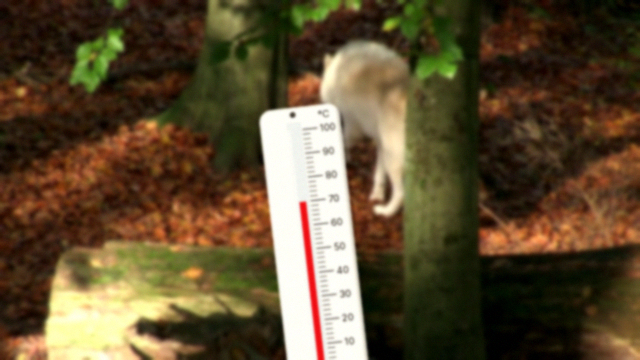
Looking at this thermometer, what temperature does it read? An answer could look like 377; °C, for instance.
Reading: 70; °C
